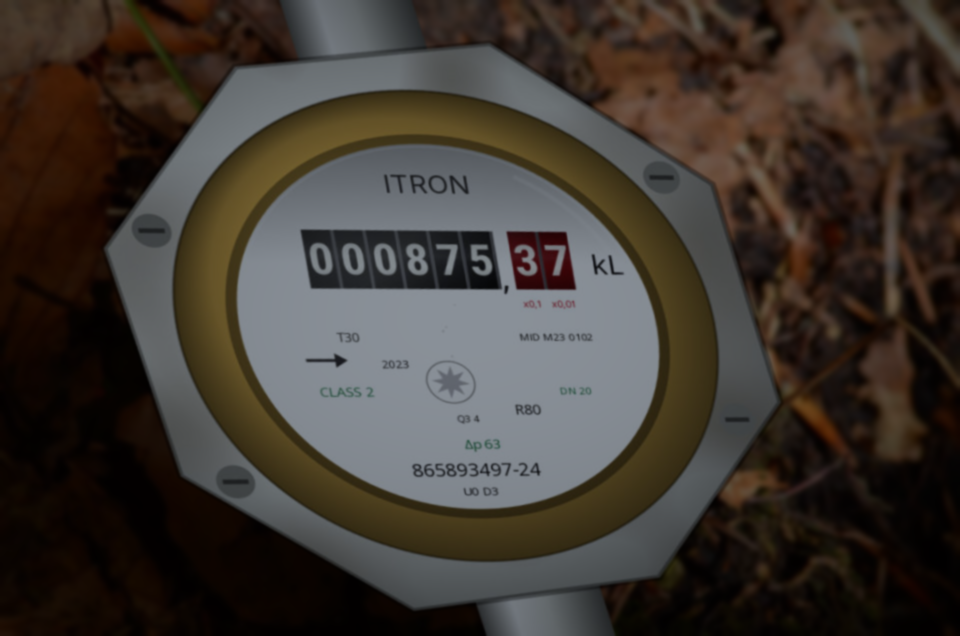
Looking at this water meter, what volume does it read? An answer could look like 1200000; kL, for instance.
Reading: 875.37; kL
